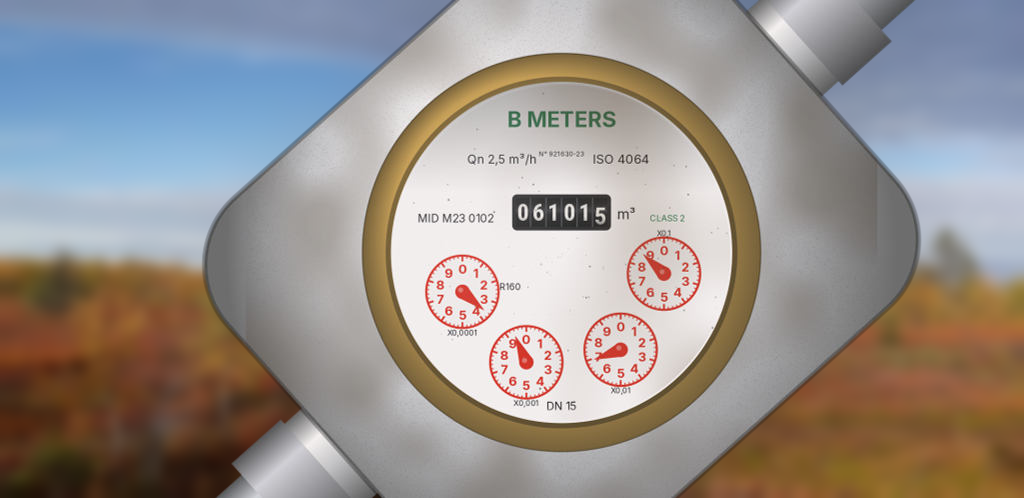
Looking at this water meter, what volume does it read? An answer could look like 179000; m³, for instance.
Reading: 61014.8693; m³
